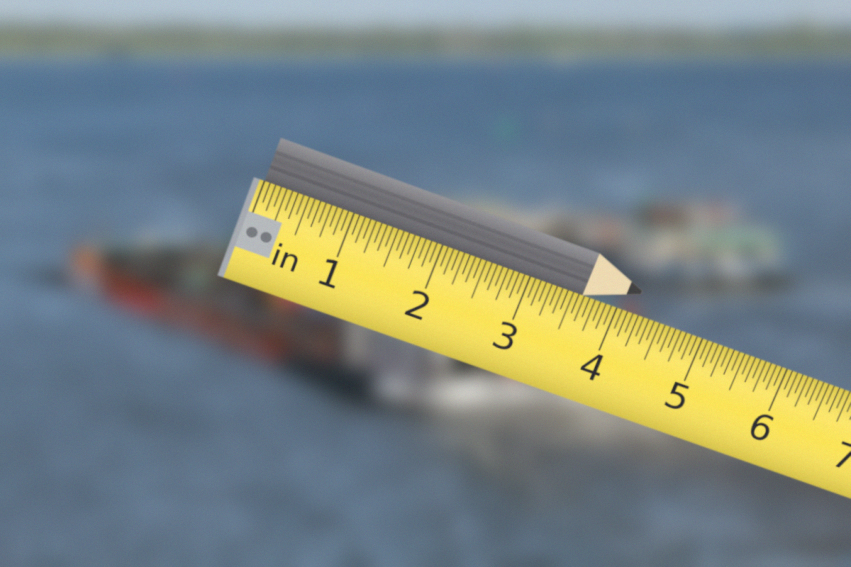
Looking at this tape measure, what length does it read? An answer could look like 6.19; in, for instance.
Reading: 4.1875; in
